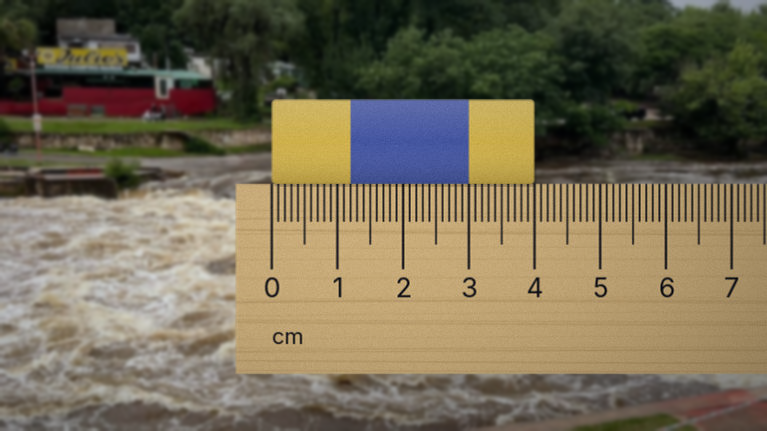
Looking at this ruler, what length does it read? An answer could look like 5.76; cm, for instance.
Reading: 4; cm
